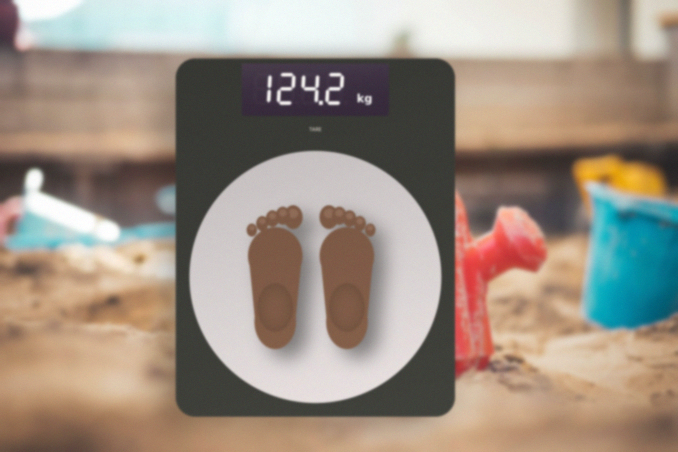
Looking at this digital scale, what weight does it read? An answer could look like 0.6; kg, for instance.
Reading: 124.2; kg
